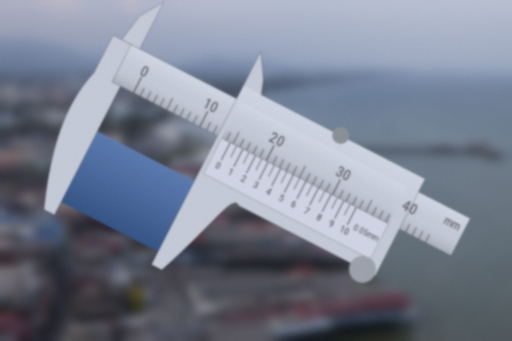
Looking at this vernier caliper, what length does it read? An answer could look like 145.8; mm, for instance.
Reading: 14.6; mm
